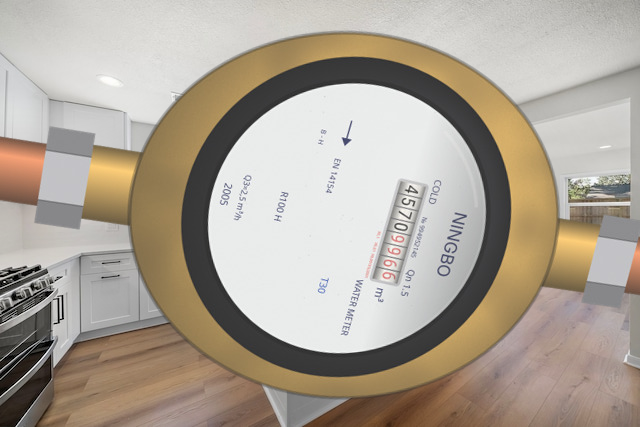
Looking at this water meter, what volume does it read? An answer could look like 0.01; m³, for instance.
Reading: 4570.9966; m³
